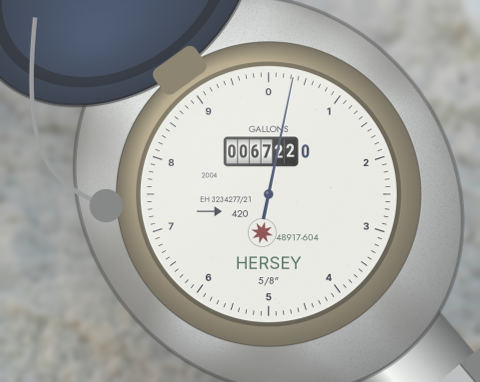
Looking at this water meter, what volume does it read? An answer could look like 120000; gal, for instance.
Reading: 67220.3; gal
